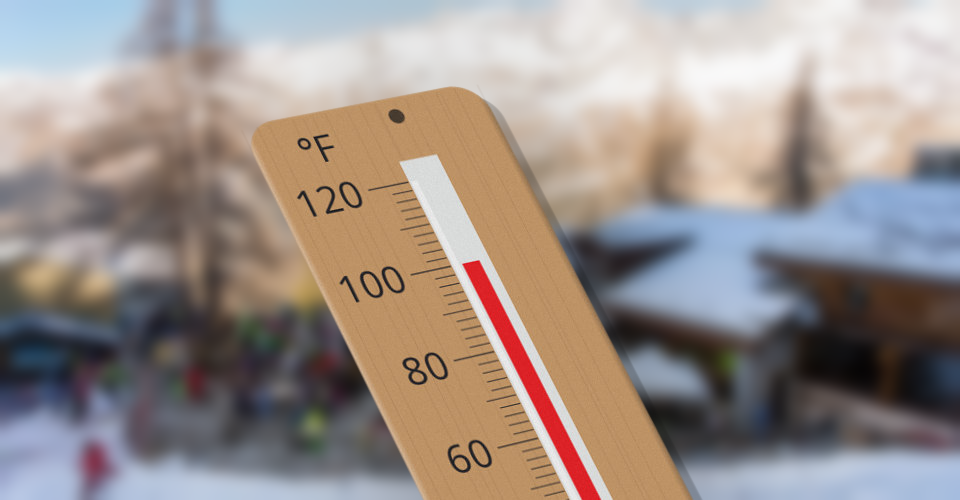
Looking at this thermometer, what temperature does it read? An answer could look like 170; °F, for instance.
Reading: 100; °F
